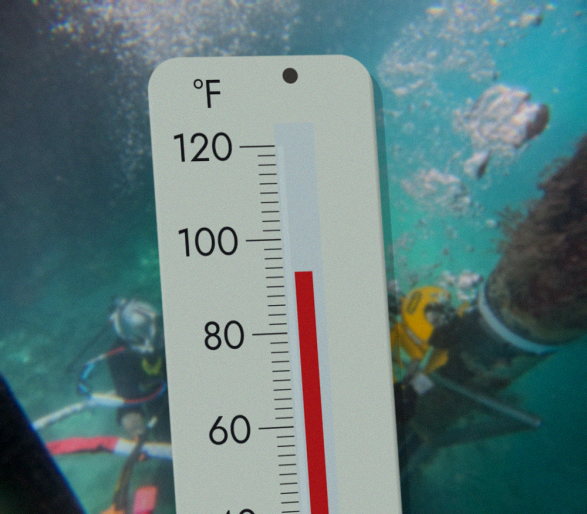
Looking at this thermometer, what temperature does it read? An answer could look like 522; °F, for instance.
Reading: 93; °F
